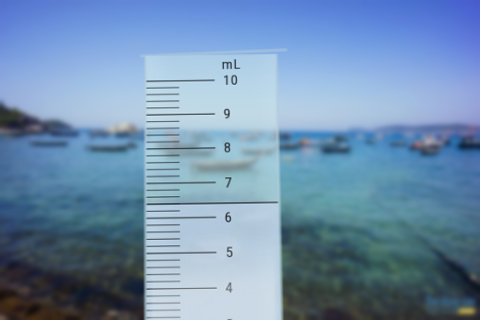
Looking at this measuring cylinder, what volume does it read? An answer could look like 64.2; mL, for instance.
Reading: 6.4; mL
